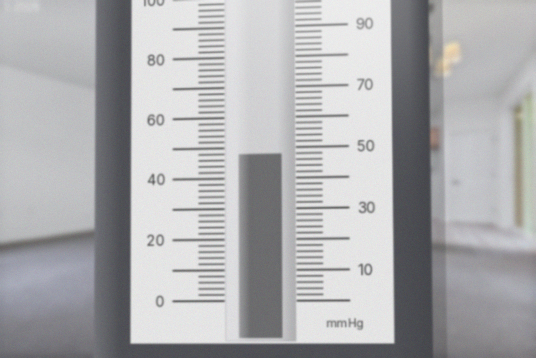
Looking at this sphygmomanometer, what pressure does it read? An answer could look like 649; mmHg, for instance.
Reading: 48; mmHg
